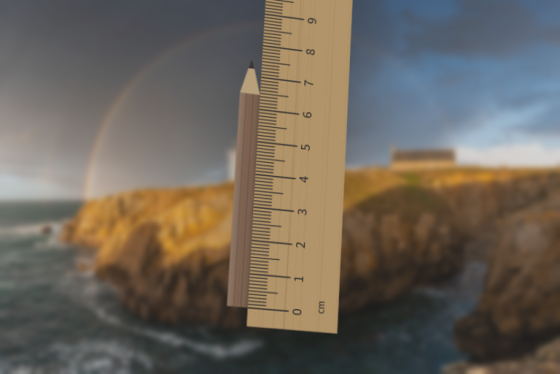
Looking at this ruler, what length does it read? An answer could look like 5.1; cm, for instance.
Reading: 7.5; cm
